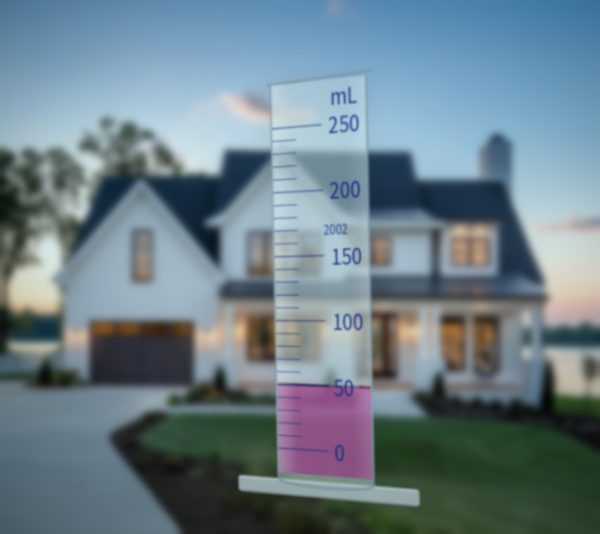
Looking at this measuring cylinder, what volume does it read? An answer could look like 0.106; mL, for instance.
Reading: 50; mL
